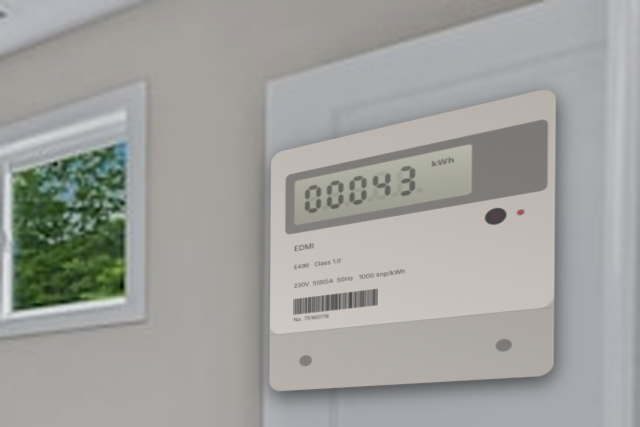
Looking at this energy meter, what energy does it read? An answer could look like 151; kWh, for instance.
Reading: 43; kWh
